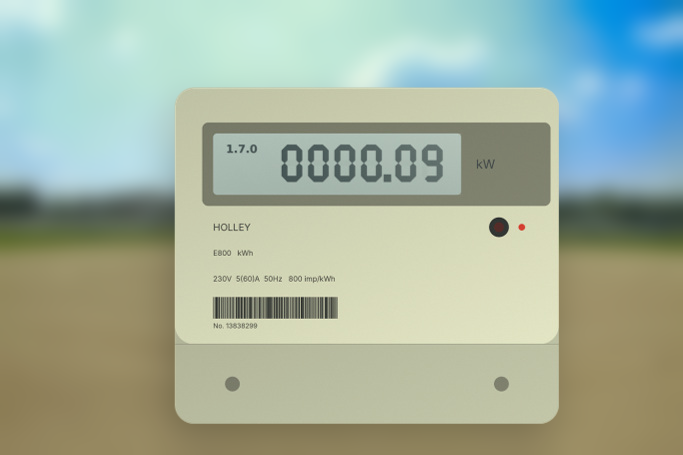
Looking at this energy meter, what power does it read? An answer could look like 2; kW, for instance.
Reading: 0.09; kW
